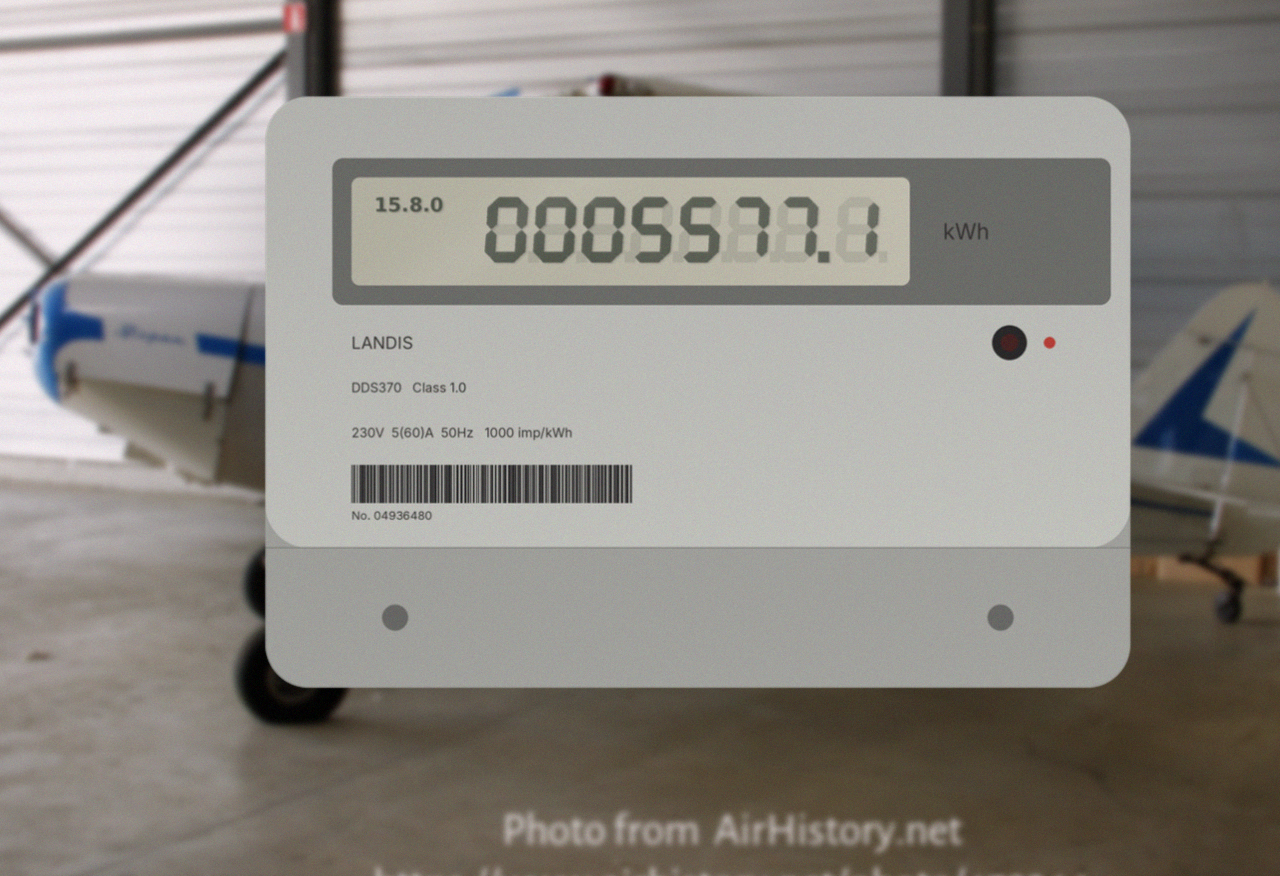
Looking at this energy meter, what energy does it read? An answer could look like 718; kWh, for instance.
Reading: 5577.1; kWh
